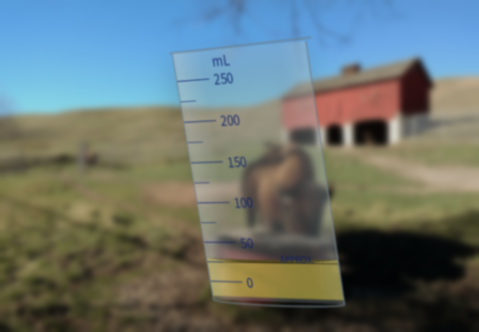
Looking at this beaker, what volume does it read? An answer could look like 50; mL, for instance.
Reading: 25; mL
